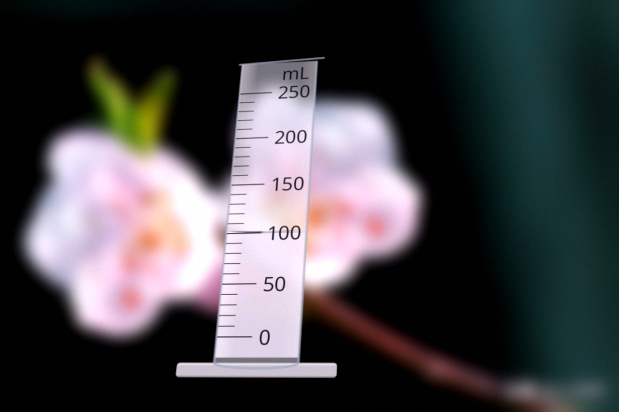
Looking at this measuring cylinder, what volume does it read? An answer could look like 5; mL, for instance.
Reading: 100; mL
